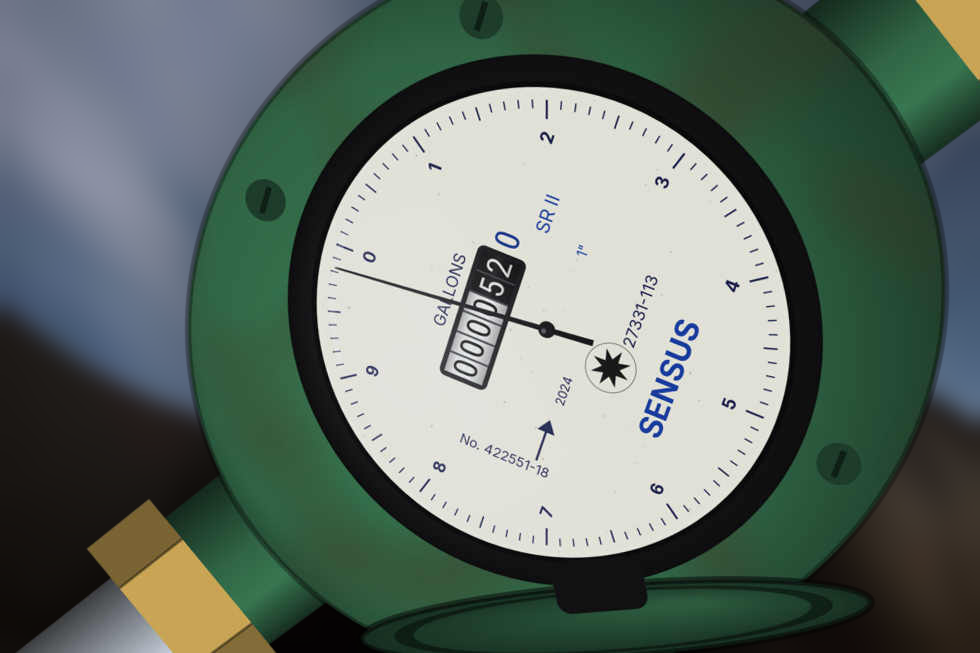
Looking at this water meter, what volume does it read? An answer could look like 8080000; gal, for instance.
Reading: 519.8; gal
